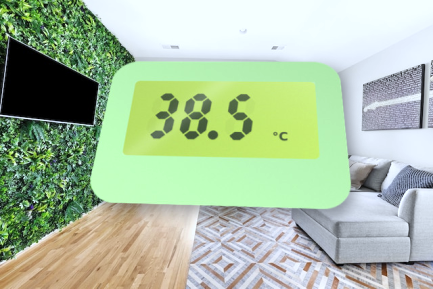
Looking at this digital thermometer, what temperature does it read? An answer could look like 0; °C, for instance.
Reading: 38.5; °C
